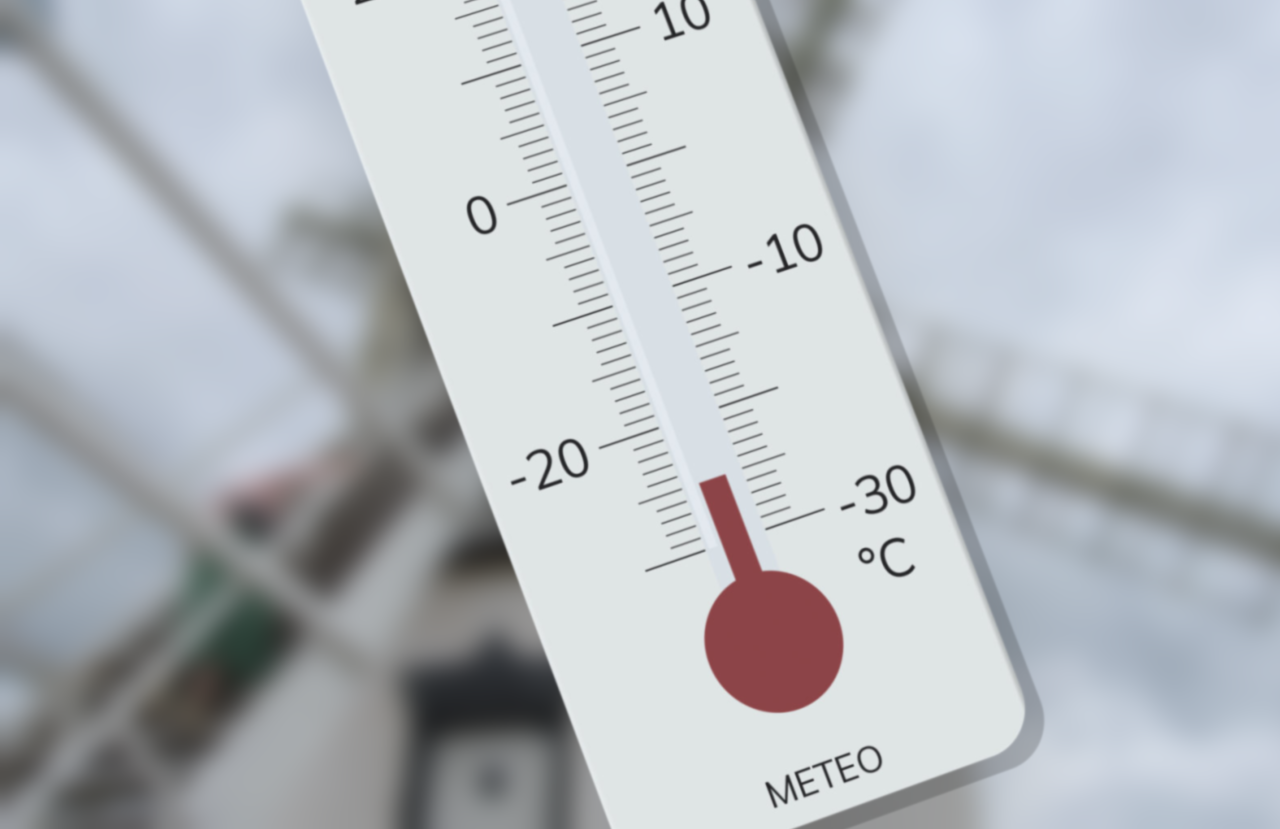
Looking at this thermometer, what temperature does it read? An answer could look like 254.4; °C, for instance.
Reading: -25; °C
